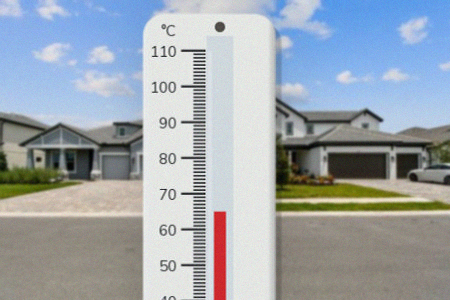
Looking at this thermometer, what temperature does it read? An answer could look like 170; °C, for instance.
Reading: 65; °C
